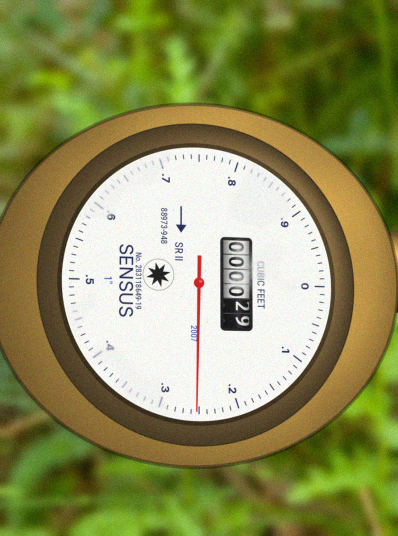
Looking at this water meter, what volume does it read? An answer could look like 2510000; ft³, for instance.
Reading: 29.25; ft³
